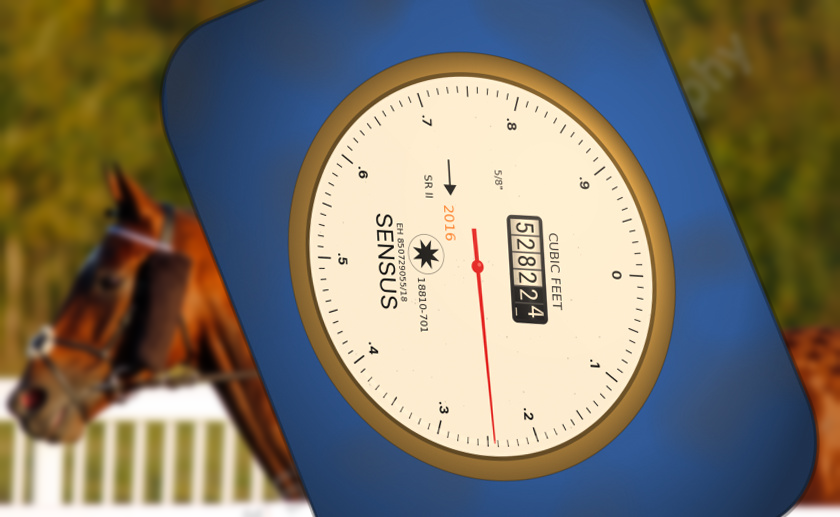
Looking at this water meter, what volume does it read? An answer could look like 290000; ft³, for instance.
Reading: 528224.24; ft³
